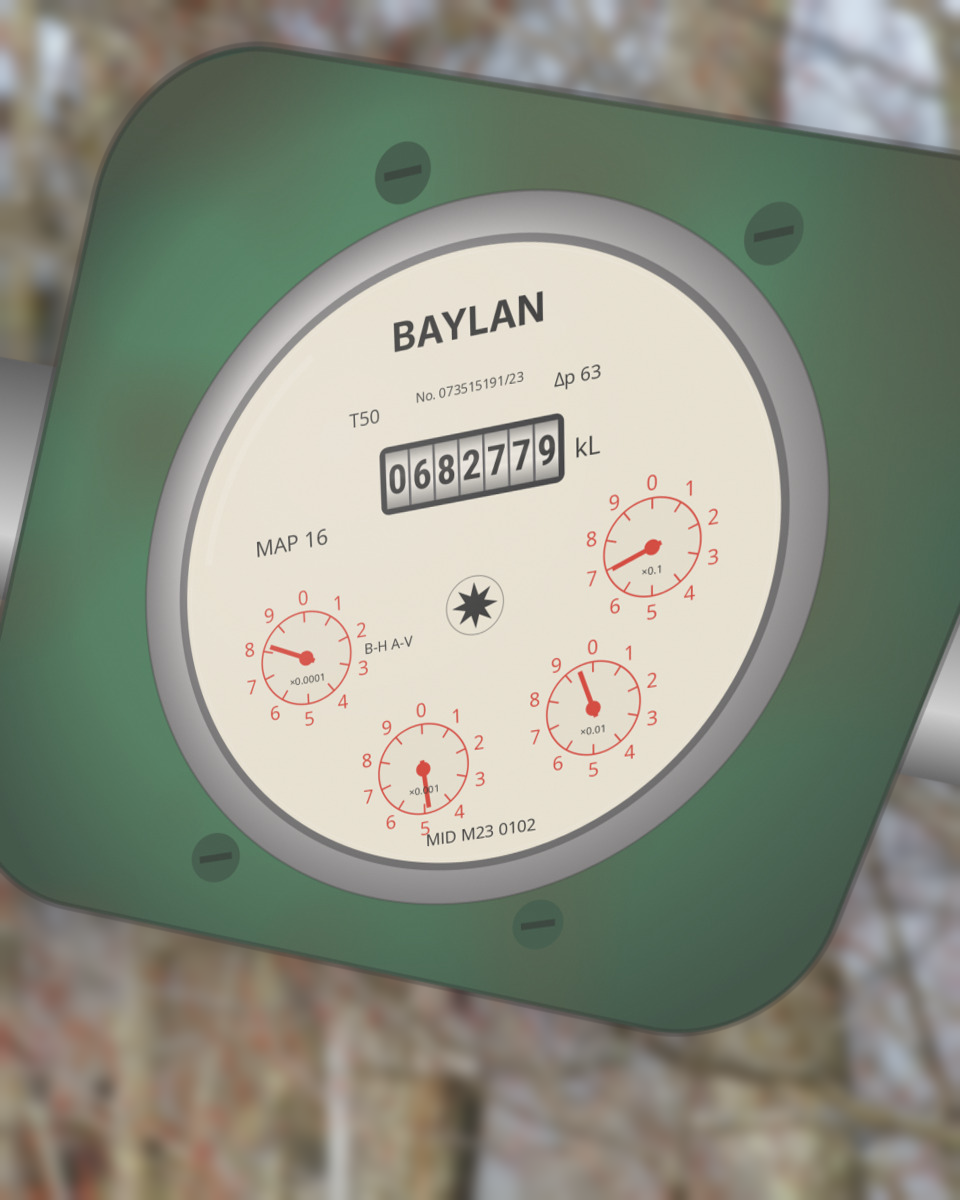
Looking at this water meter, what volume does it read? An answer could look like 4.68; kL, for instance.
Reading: 682779.6948; kL
